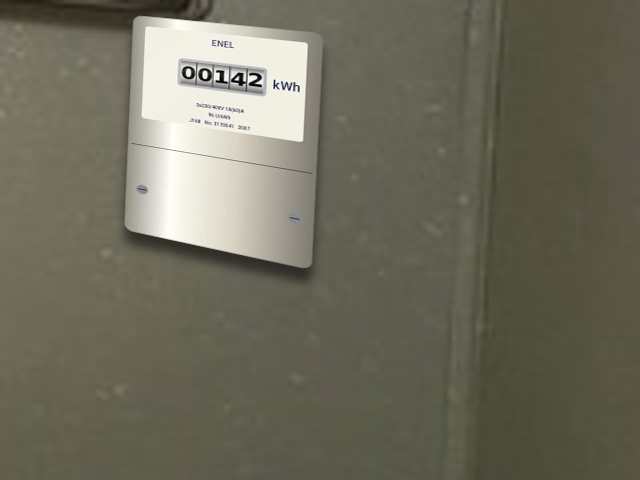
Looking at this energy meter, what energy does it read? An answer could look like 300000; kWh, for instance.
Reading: 142; kWh
